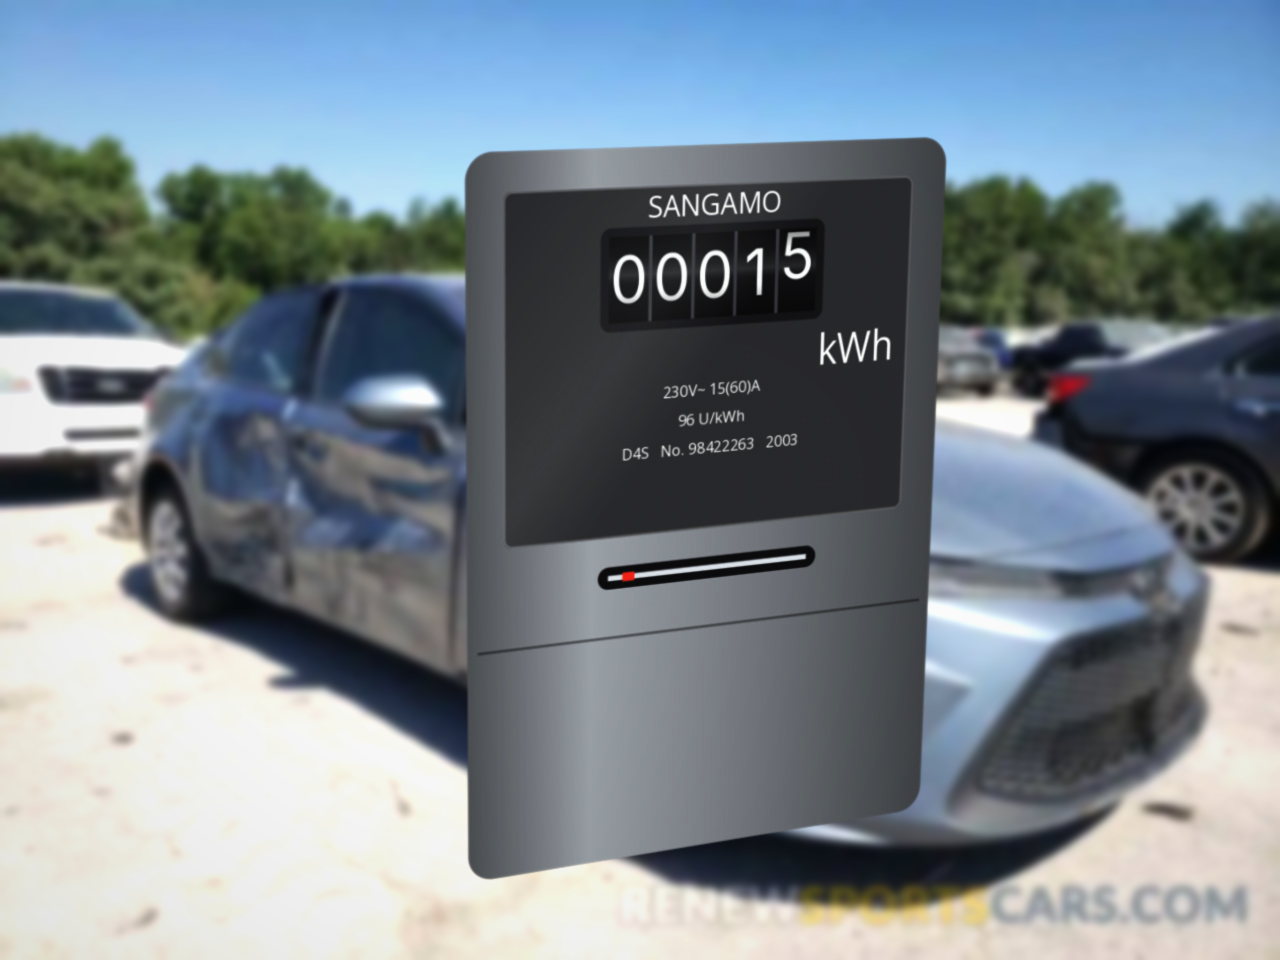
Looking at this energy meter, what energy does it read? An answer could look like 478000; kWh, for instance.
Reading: 15; kWh
